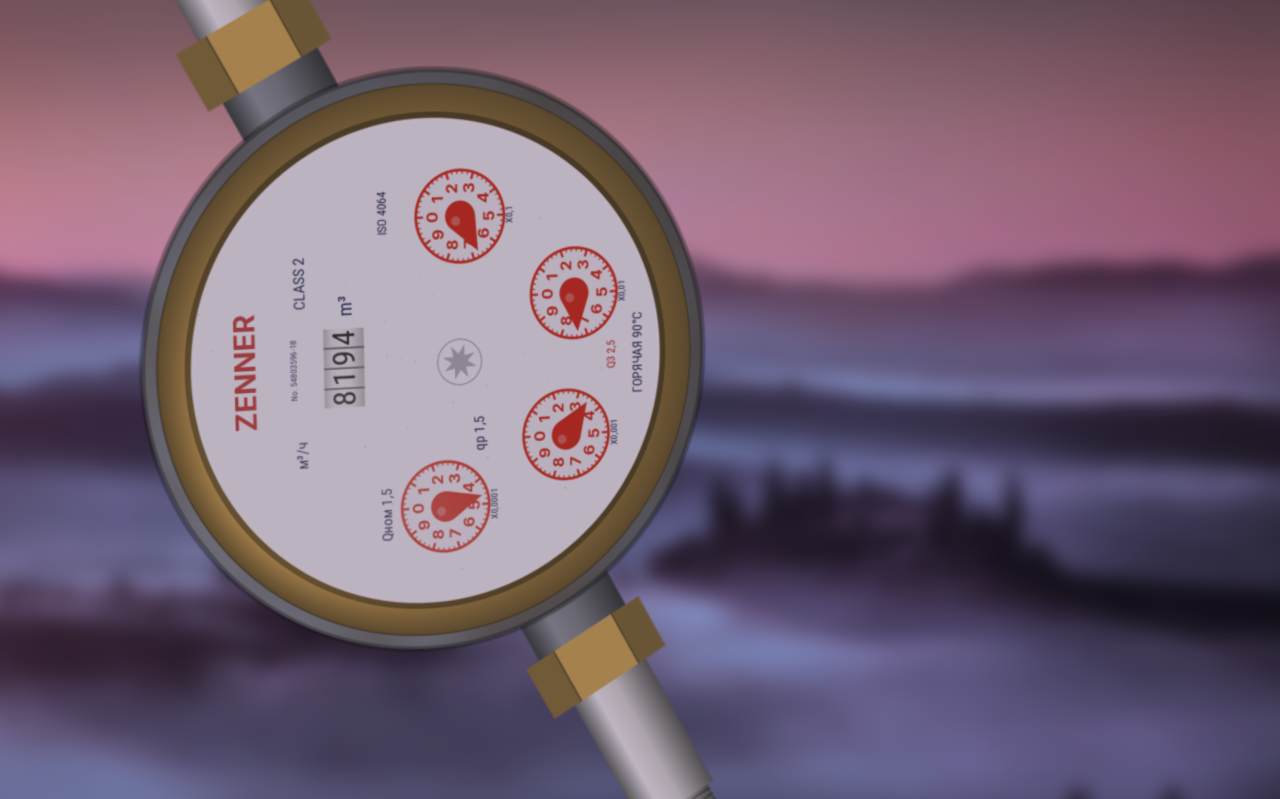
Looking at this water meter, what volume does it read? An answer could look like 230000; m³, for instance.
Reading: 8194.6734; m³
